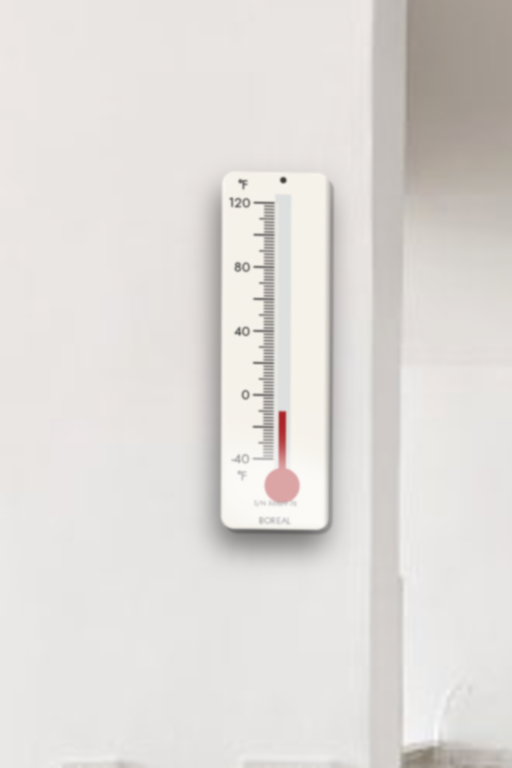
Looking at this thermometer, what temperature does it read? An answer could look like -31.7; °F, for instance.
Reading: -10; °F
